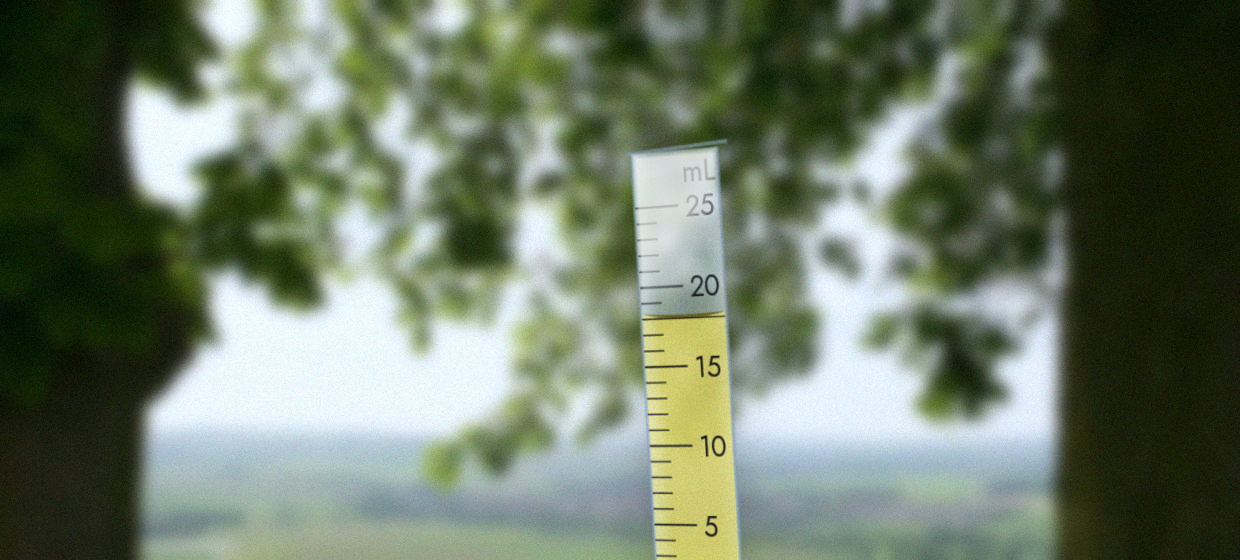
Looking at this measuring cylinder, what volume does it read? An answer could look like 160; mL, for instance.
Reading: 18; mL
